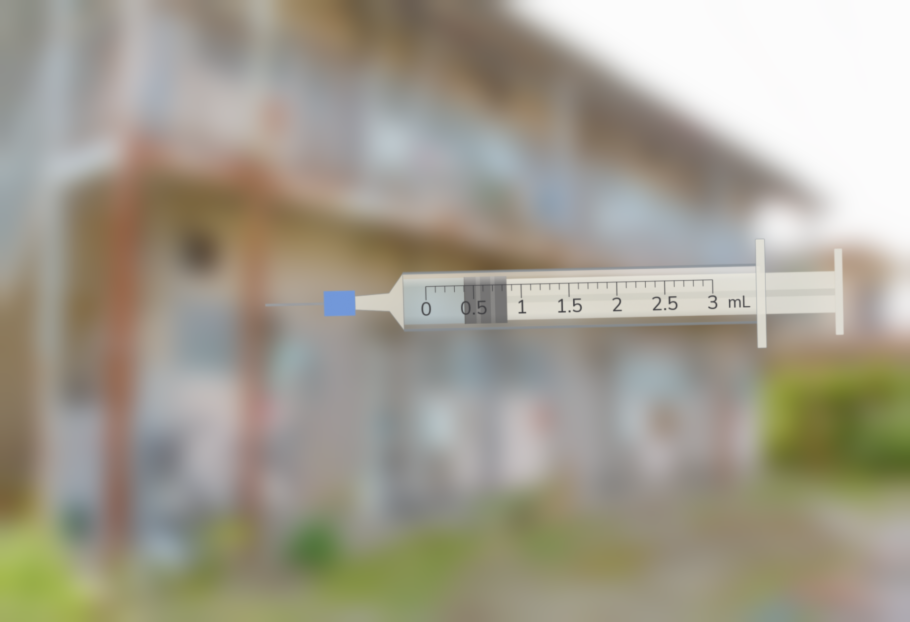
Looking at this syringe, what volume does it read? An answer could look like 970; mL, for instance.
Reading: 0.4; mL
